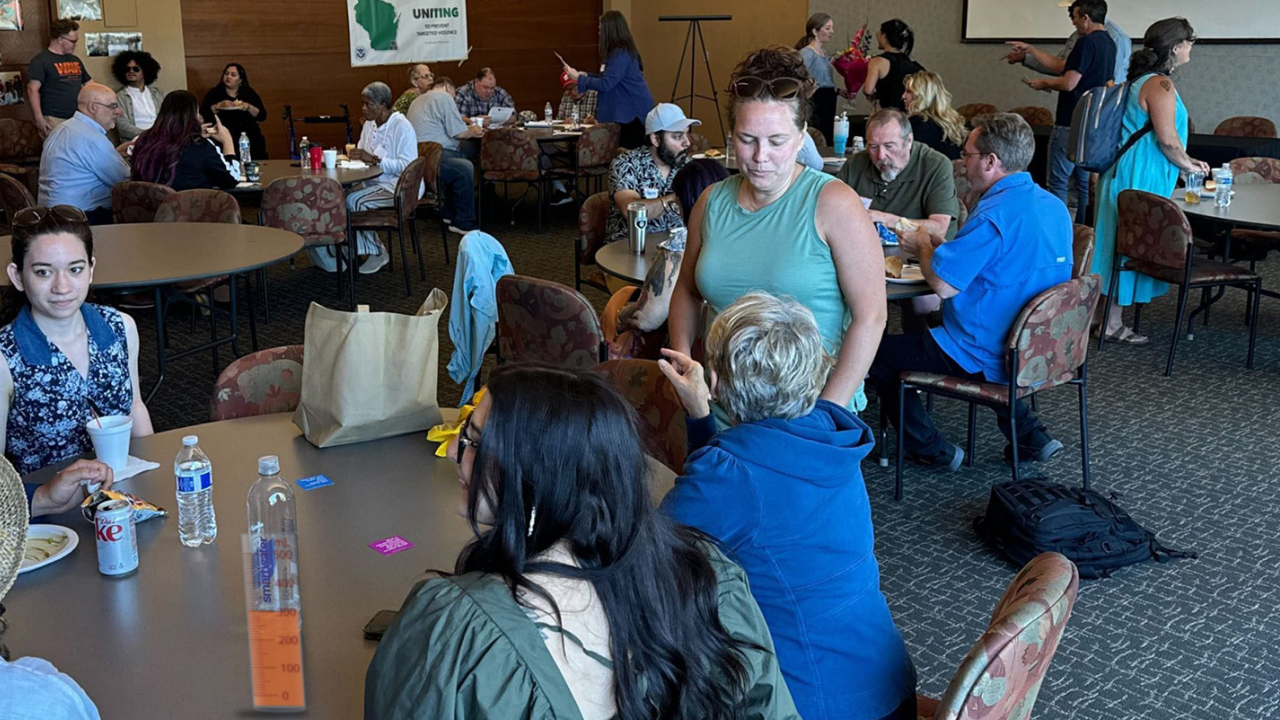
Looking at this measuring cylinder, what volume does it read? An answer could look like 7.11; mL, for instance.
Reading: 300; mL
